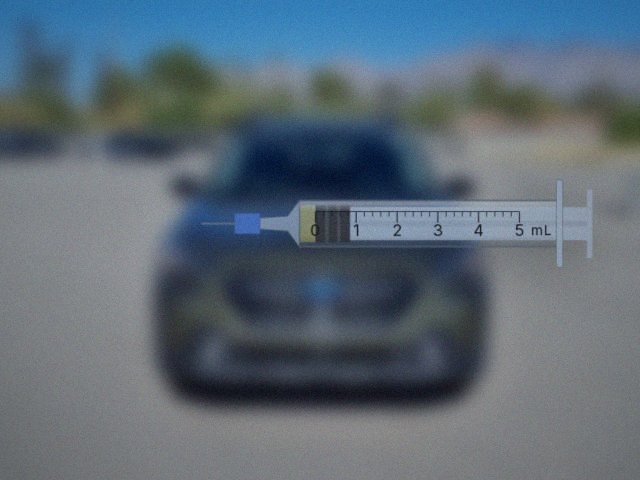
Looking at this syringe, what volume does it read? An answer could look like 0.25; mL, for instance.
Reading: 0; mL
